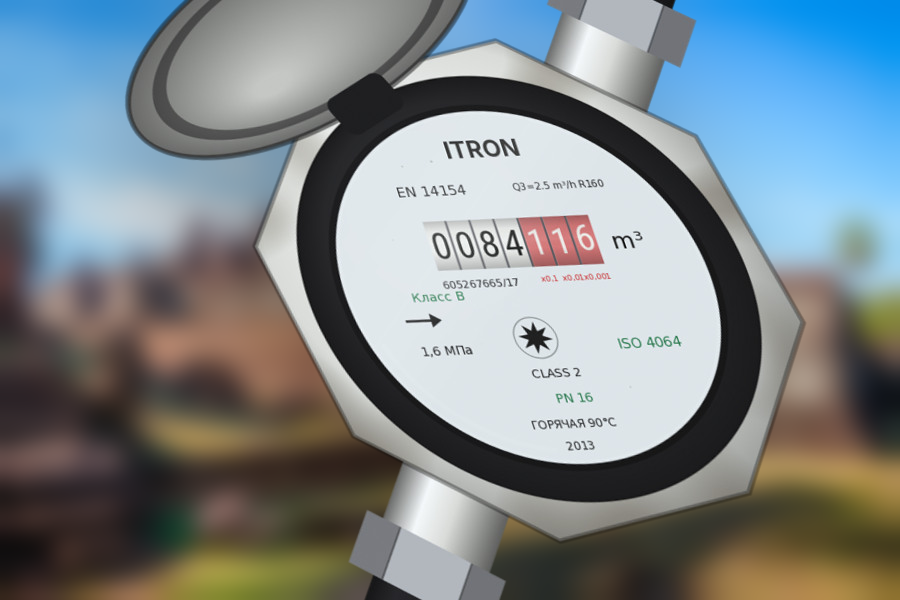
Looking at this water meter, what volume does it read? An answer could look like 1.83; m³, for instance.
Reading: 84.116; m³
